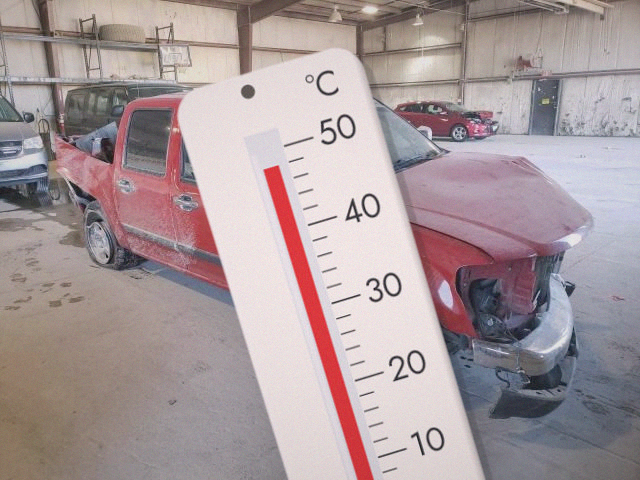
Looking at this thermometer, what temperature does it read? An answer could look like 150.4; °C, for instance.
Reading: 48; °C
